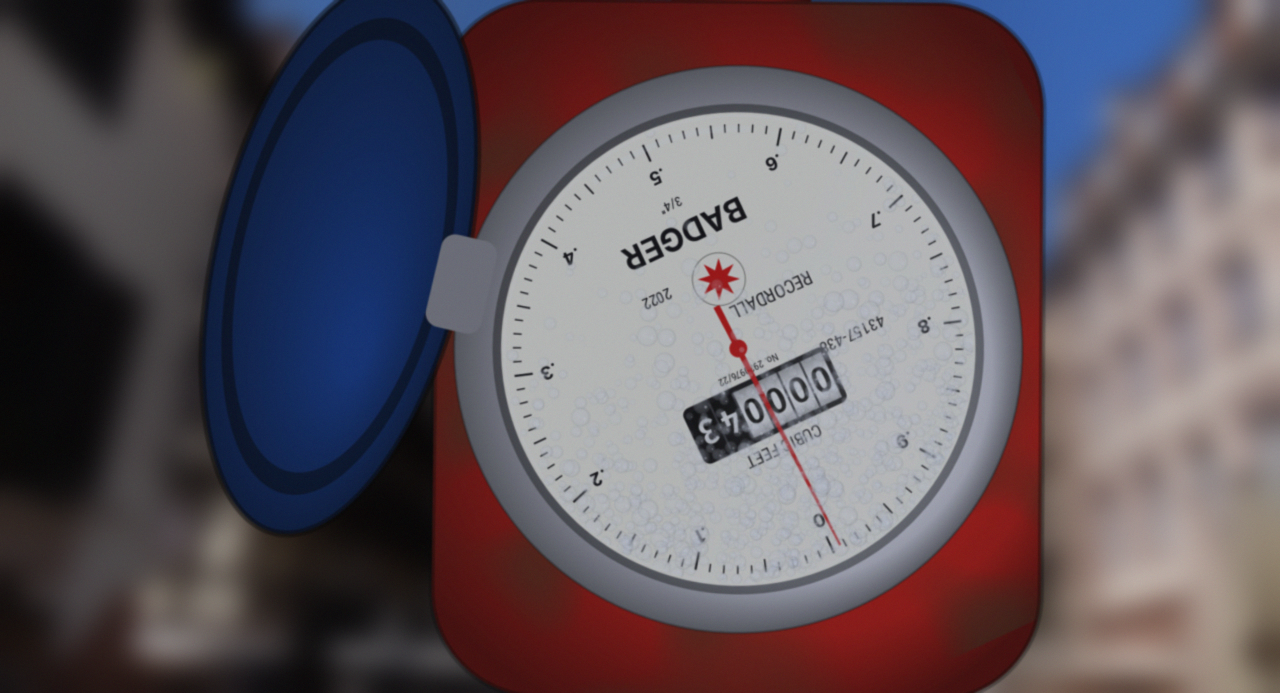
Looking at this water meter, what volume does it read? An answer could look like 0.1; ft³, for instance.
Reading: 42.99; ft³
